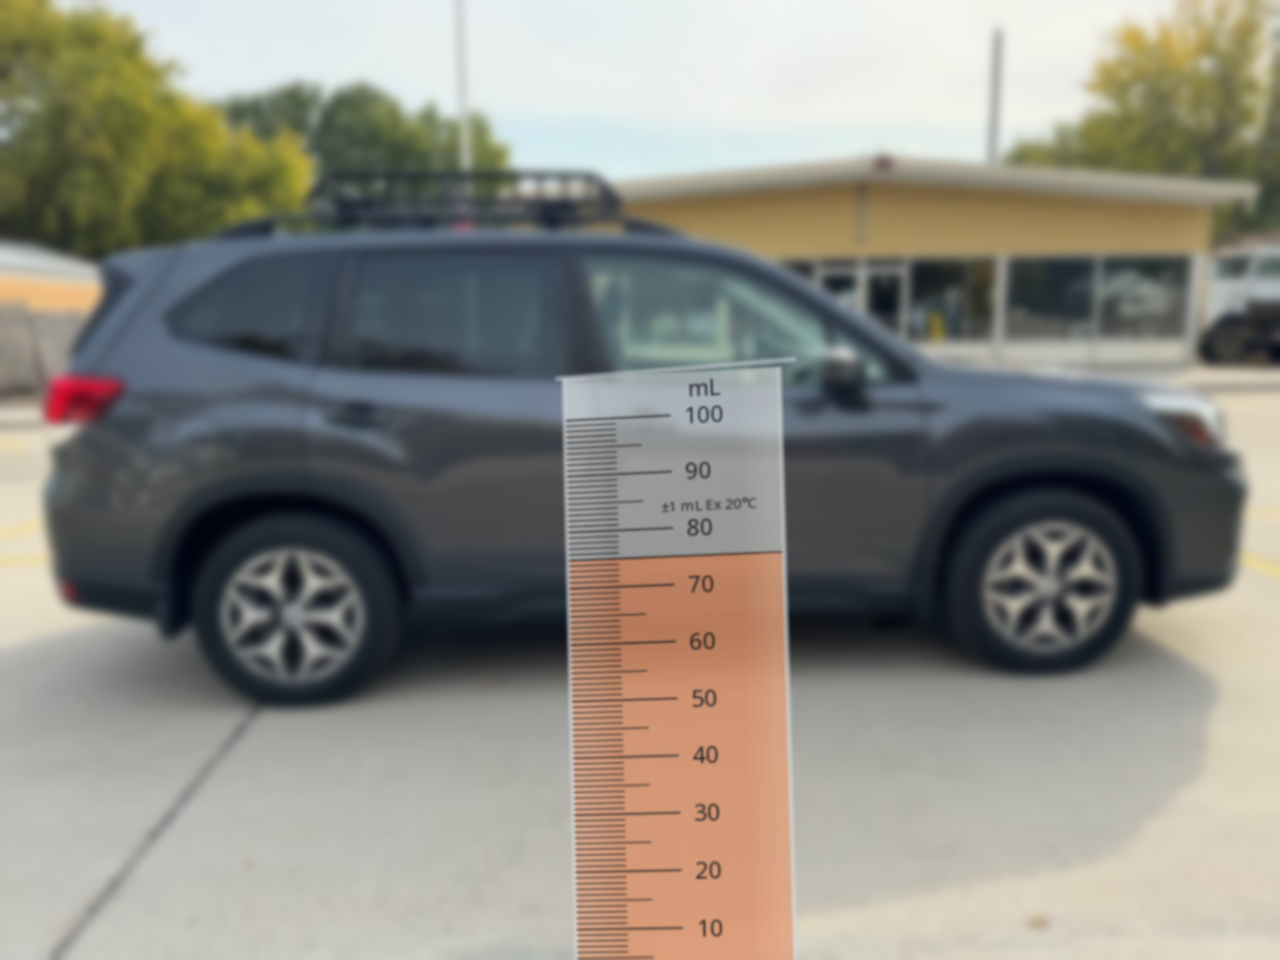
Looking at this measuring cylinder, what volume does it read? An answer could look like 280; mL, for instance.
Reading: 75; mL
